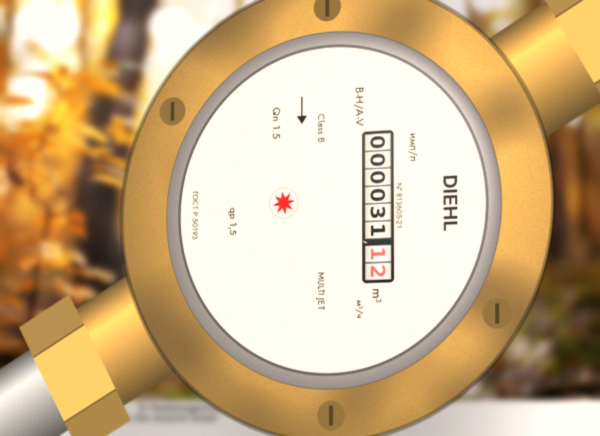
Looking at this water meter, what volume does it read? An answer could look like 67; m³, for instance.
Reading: 31.12; m³
